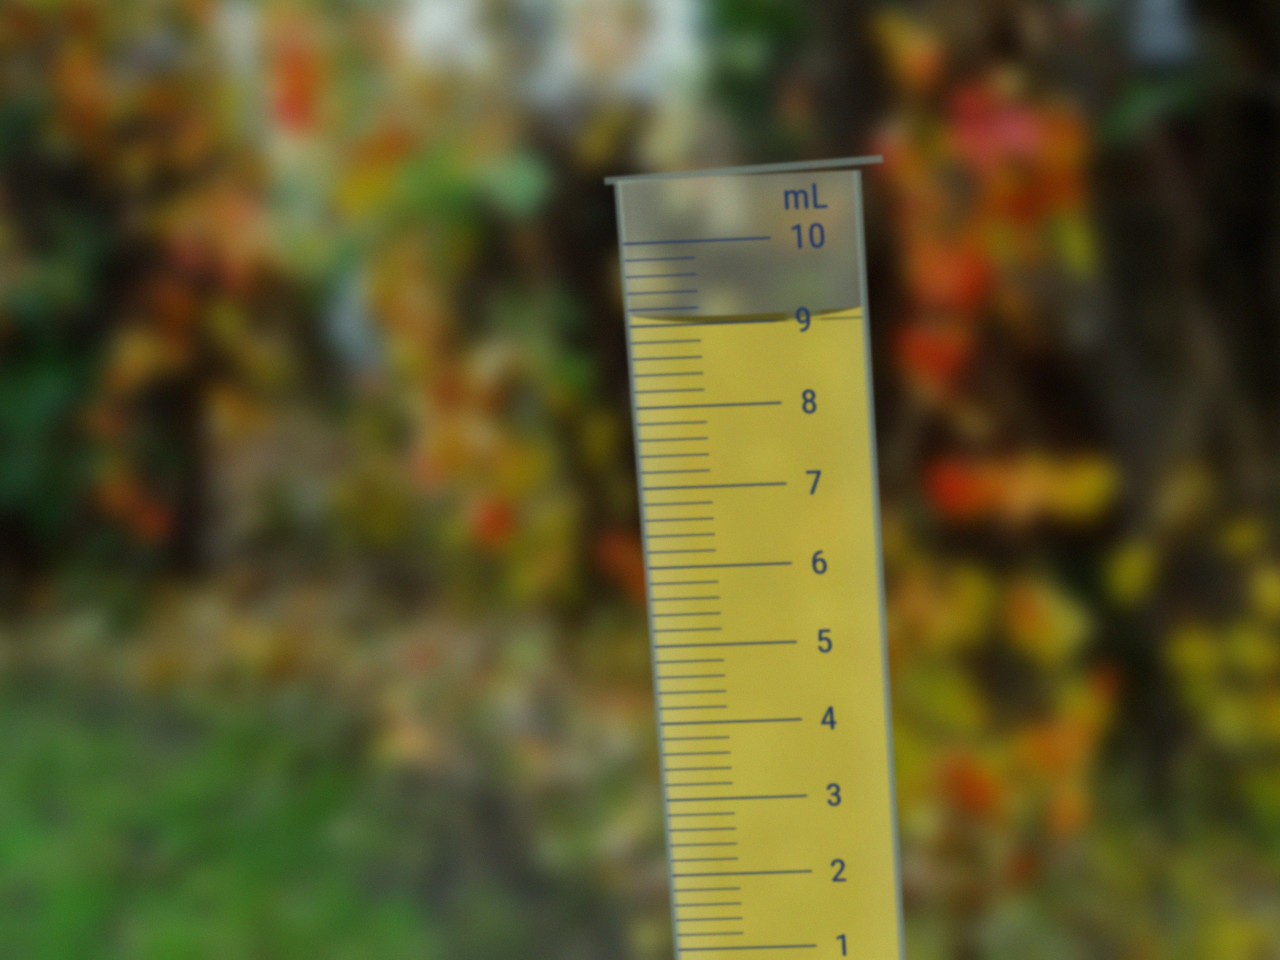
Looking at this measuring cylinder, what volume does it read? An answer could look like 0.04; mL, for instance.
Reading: 9; mL
